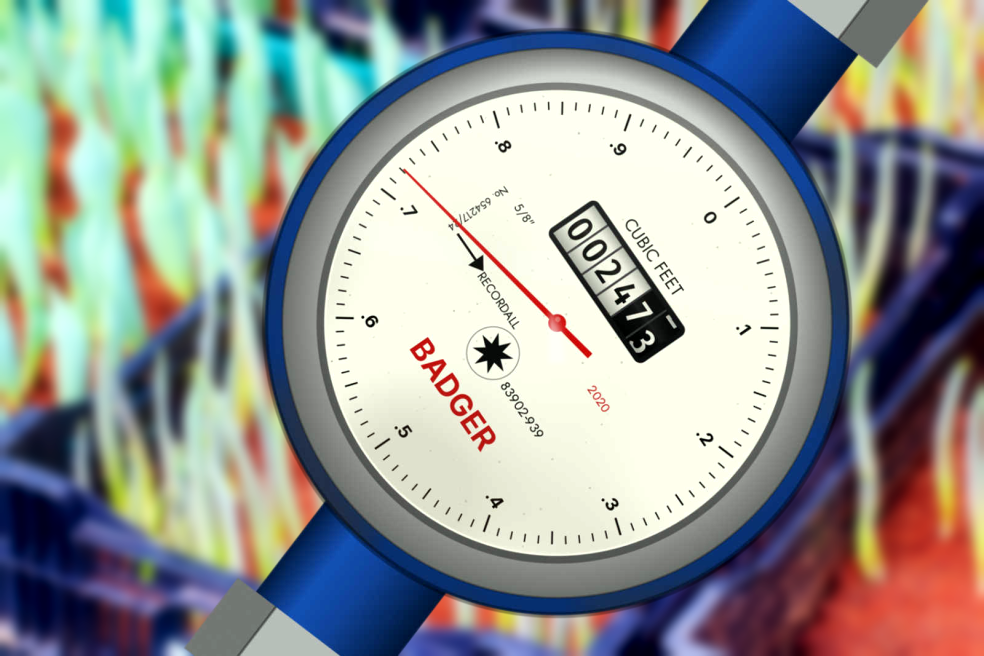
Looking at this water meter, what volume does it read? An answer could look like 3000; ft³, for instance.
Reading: 2472.72; ft³
